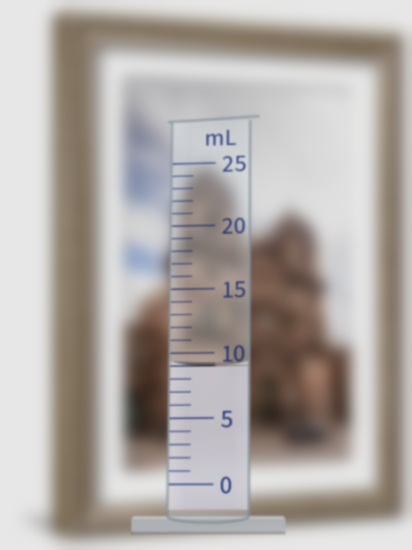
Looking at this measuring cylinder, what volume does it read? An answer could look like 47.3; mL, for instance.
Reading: 9; mL
